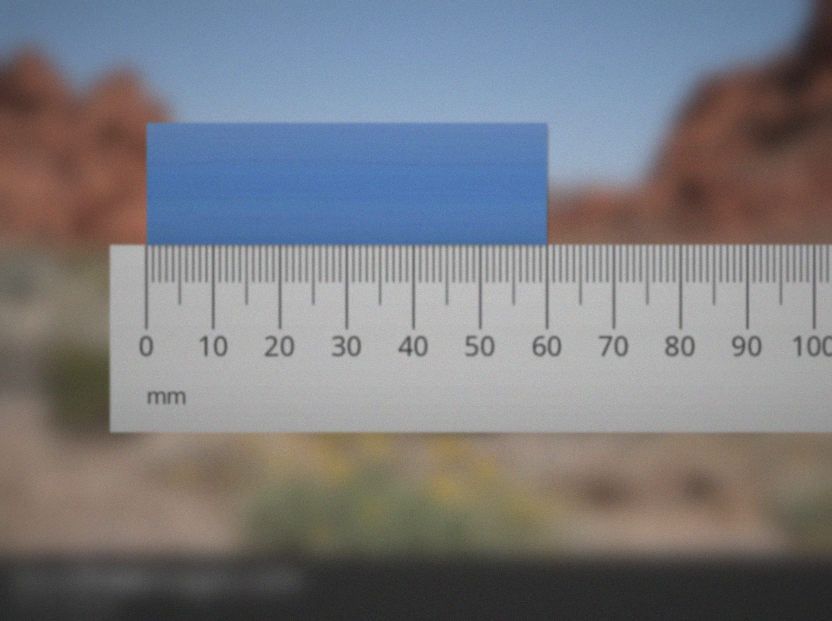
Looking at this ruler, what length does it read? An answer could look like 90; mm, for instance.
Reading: 60; mm
